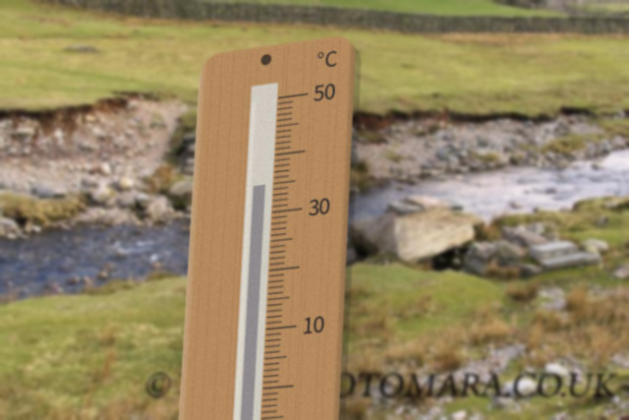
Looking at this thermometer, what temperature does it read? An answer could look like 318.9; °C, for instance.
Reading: 35; °C
